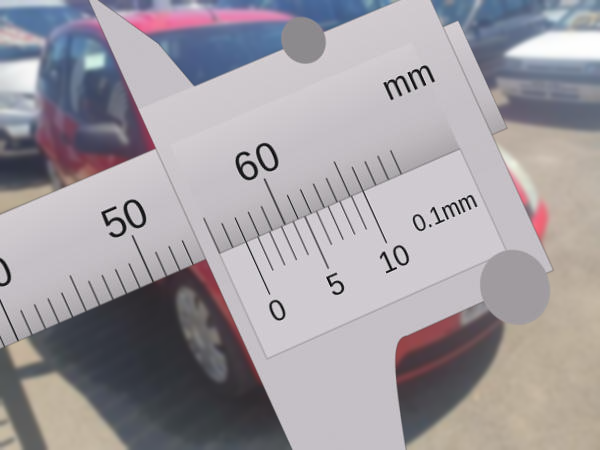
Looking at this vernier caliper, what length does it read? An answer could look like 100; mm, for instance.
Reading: 57.0; mm
